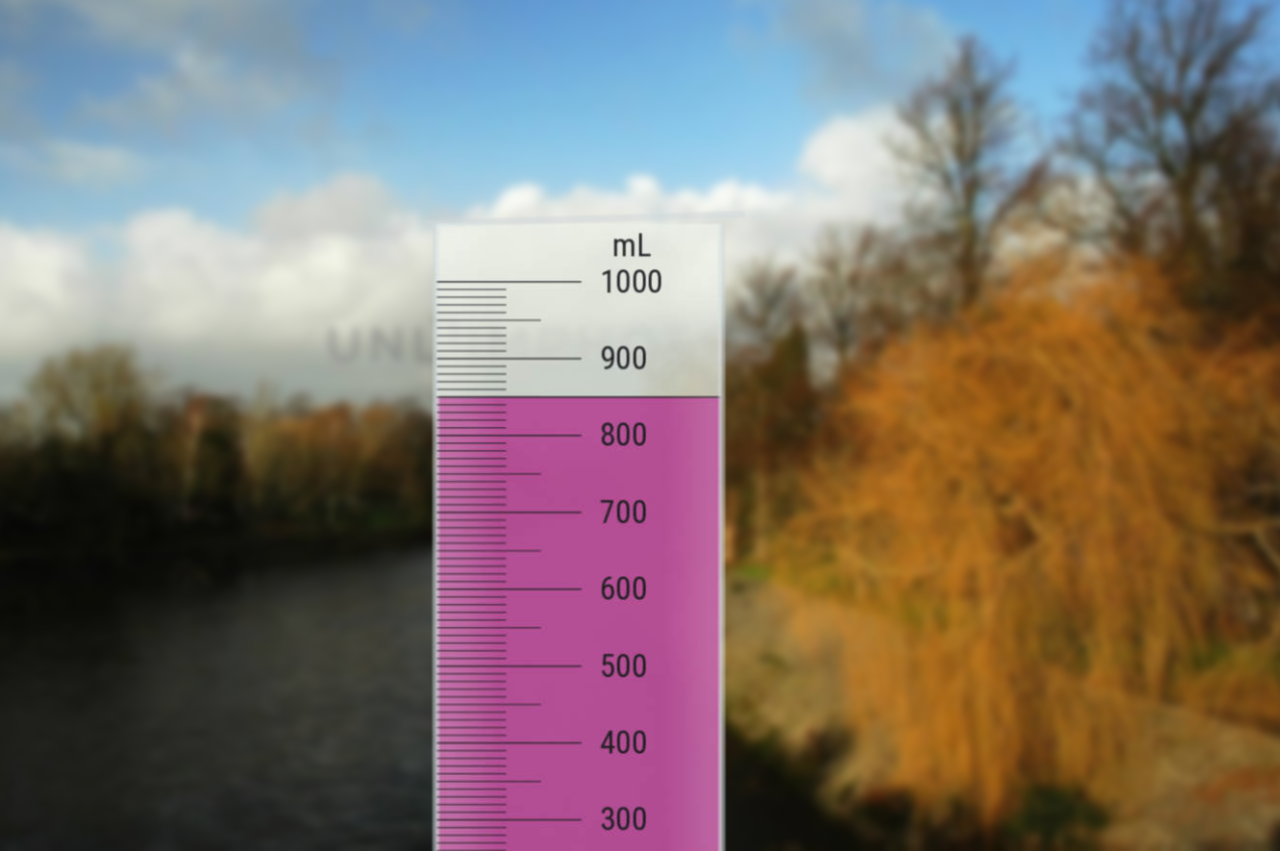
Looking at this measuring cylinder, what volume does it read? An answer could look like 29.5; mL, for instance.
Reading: 850; mL
